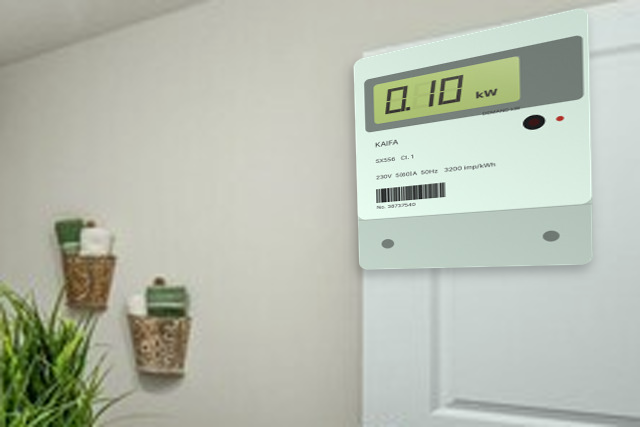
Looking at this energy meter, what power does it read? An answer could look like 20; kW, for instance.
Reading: 0.10; kW
